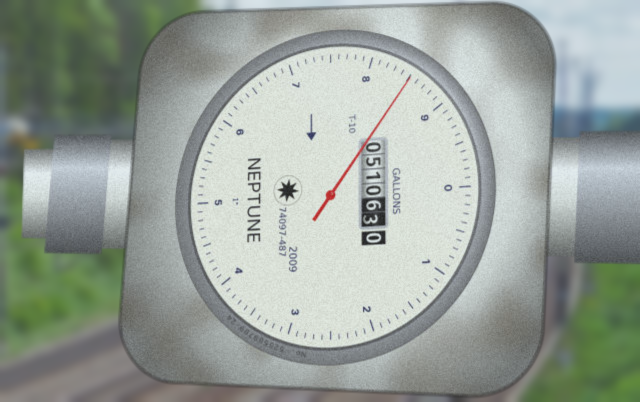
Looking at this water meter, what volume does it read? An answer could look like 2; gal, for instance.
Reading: 510628.5; gal
